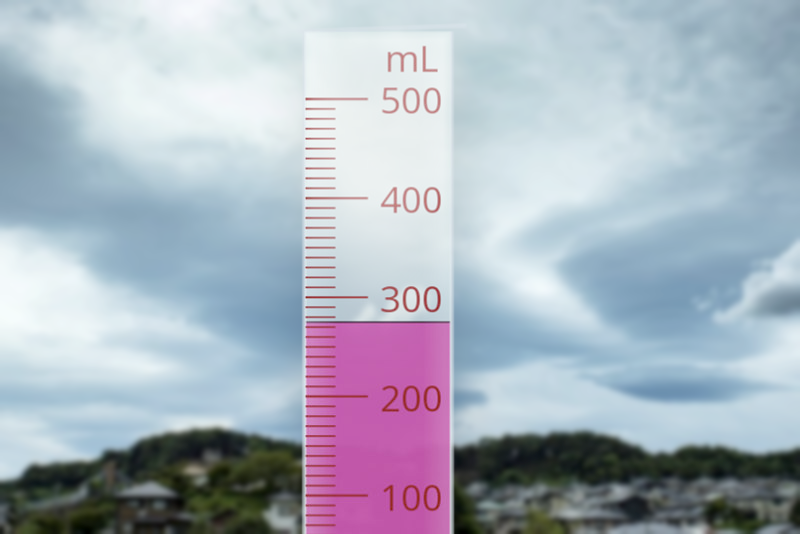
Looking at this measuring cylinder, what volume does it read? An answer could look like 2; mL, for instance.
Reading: 275; mL
